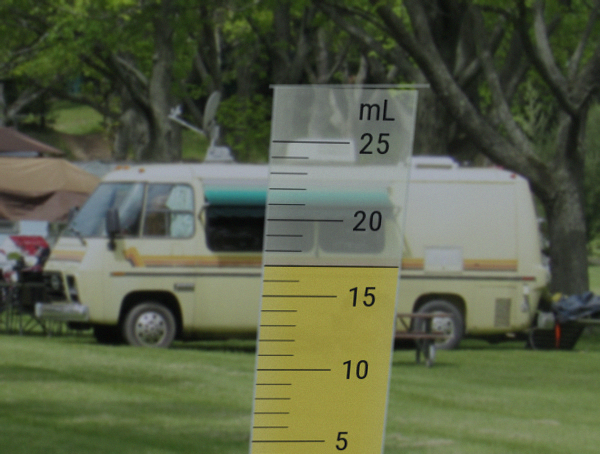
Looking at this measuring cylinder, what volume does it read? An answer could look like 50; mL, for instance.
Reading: 17; mL
